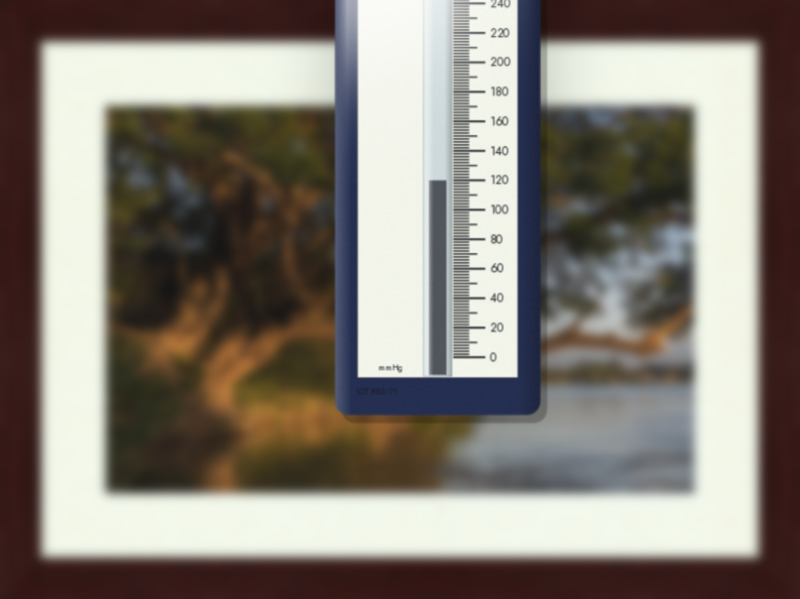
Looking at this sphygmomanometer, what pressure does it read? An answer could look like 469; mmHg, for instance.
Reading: 120; mmHg
